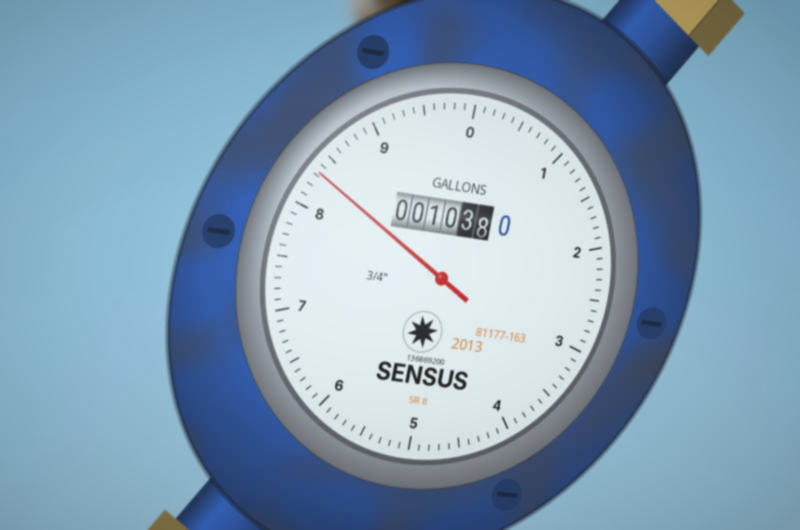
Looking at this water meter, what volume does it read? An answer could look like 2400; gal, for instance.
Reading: 10378.3; gal
